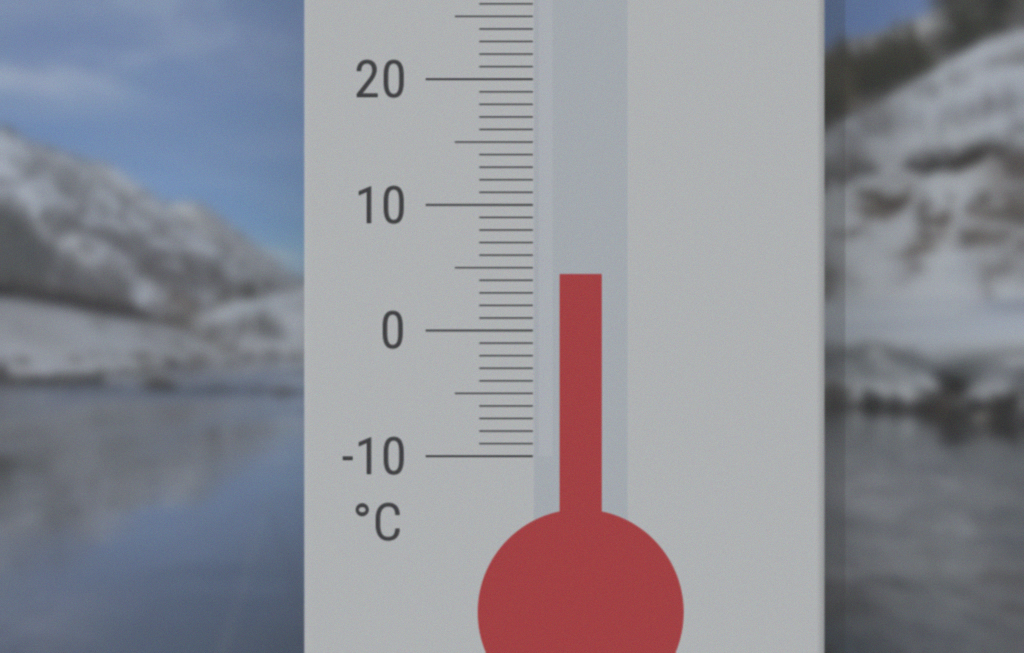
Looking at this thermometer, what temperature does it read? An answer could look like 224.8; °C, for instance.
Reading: 4.5; °C
